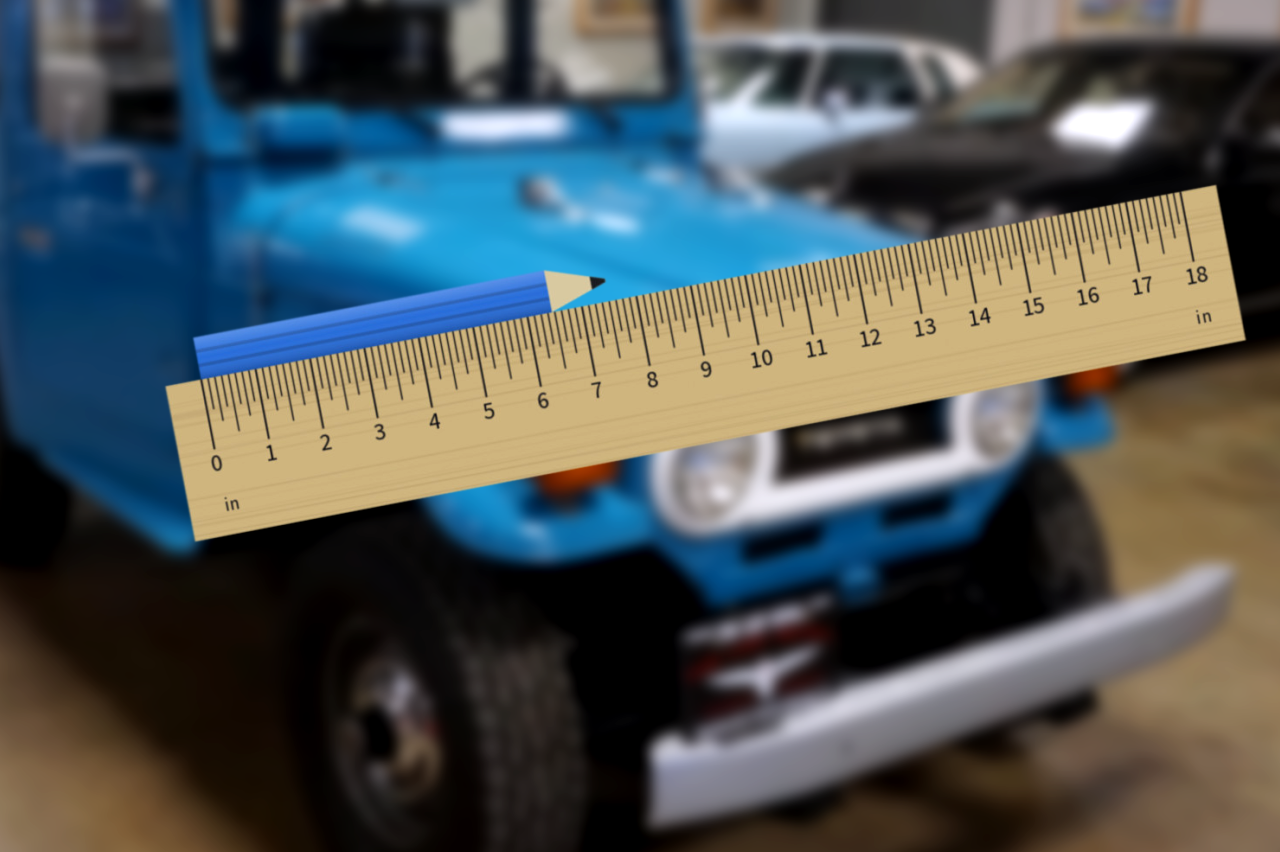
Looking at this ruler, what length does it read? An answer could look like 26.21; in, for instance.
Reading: 7.5; in
